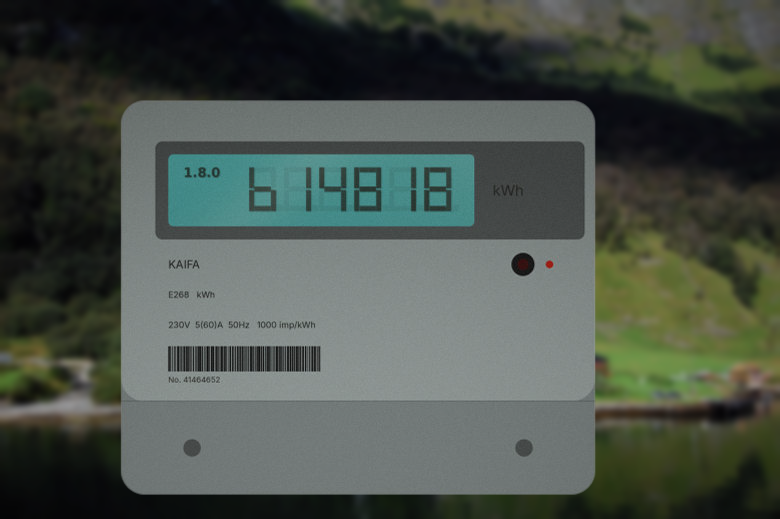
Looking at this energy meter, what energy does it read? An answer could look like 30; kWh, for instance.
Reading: 614818; kWh
